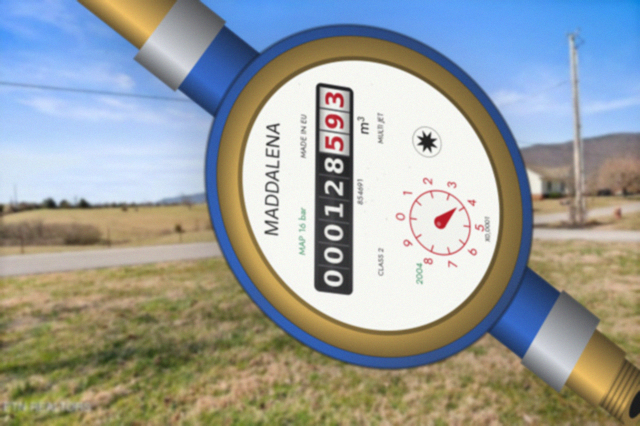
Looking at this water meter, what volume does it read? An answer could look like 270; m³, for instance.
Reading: 128.5933; m³
